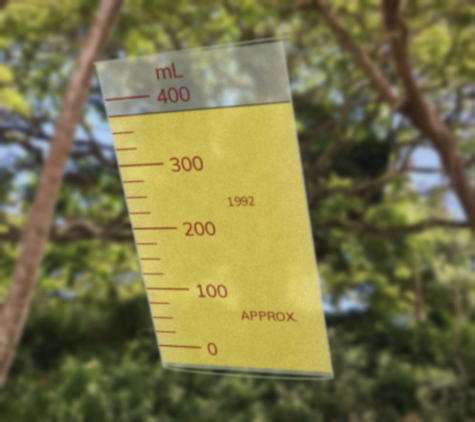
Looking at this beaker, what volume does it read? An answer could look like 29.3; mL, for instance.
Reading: 375; mL
